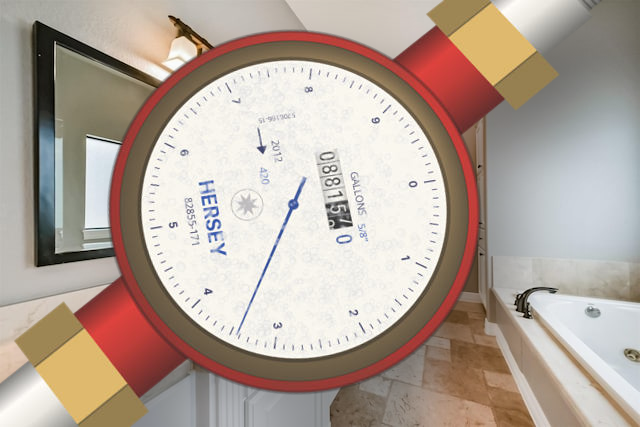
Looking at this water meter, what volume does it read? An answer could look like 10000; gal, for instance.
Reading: 881573.4; gal
